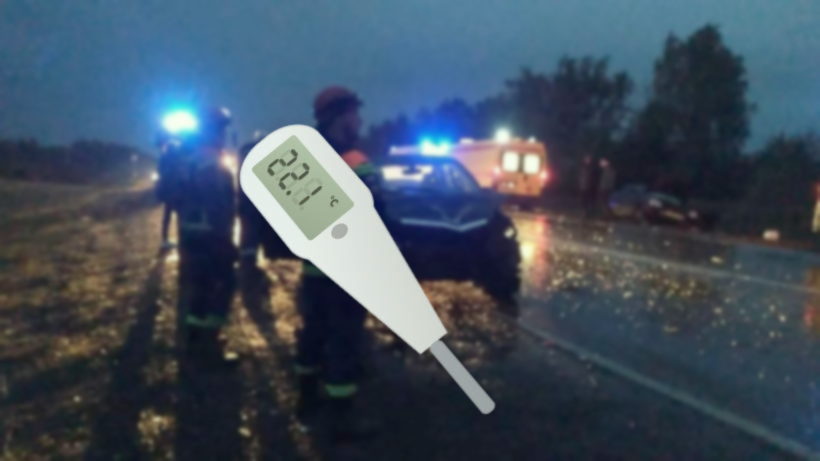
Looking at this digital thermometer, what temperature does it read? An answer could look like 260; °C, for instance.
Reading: 22.1; °C
